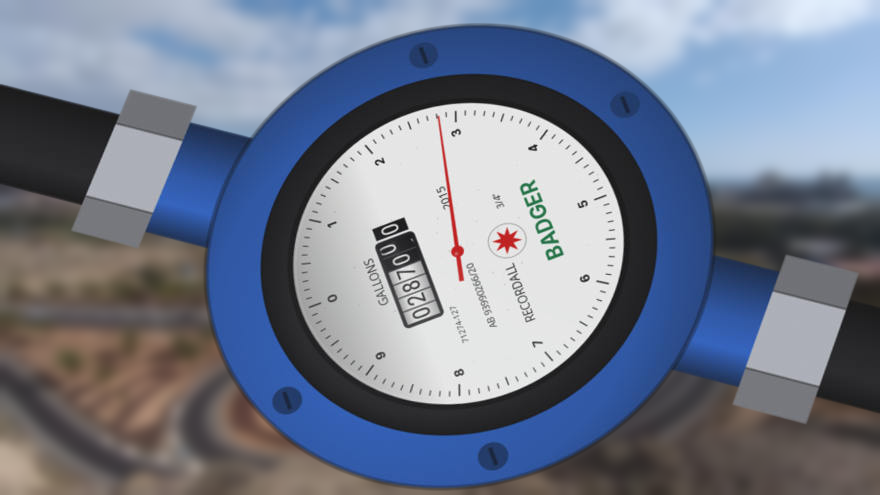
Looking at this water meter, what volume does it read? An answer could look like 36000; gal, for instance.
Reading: 287002.8; gal
